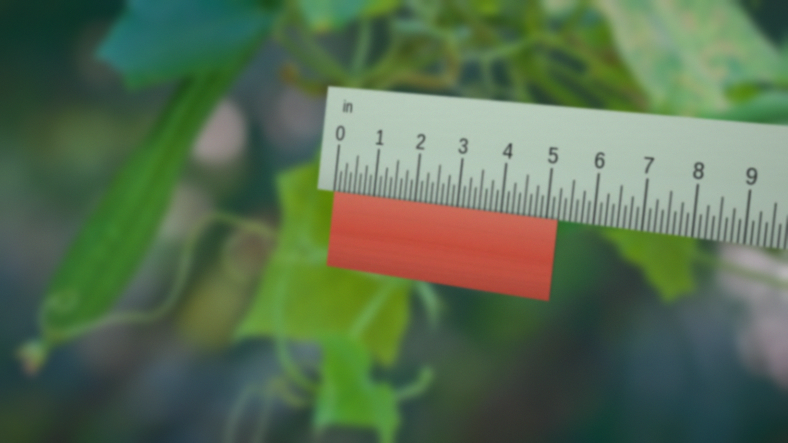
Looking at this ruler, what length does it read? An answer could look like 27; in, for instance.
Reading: 5.25; in
